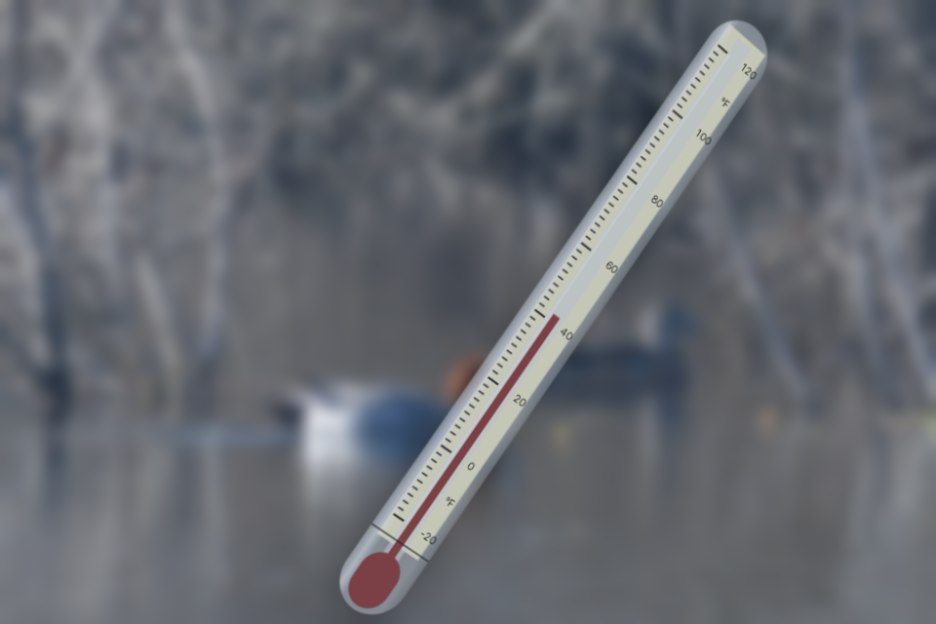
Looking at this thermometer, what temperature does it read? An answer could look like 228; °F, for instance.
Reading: 42; °F
